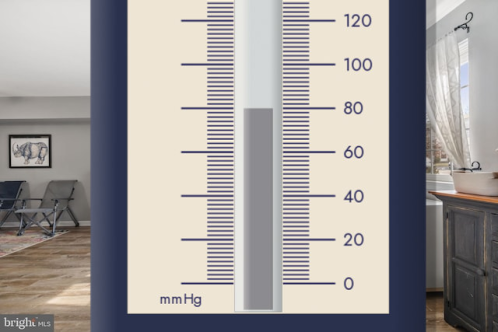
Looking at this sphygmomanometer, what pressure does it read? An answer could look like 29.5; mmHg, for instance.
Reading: 80; mmHg
